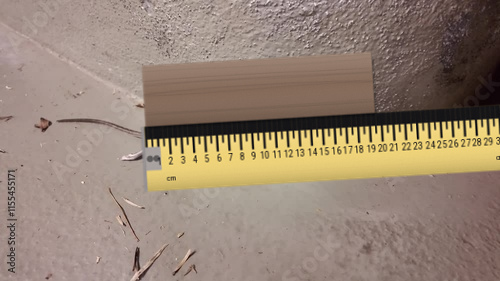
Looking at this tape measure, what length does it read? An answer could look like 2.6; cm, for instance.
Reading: 19.5; cm
